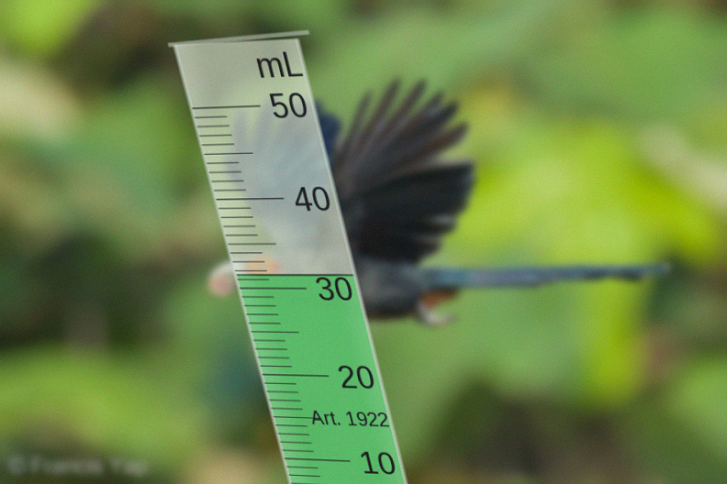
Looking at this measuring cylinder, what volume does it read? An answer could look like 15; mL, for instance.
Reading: 31.5; mL
